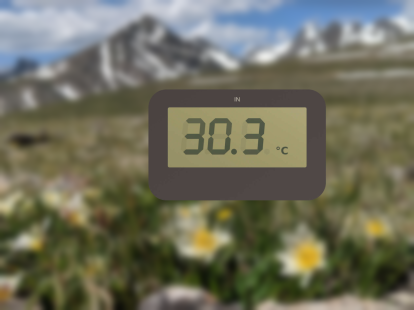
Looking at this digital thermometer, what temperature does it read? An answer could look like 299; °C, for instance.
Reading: 30.3; °C
